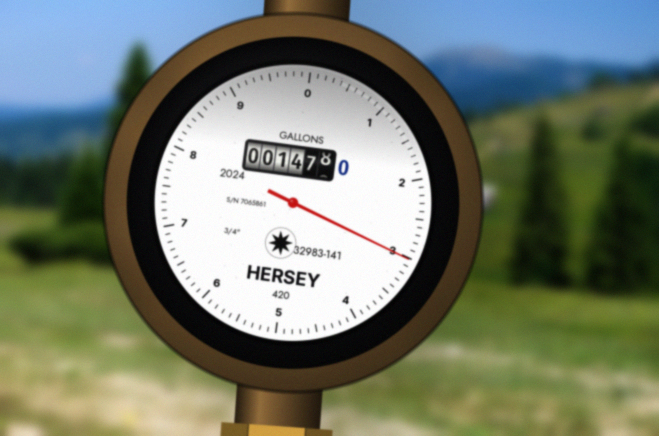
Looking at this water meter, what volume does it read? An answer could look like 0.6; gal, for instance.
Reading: 14783.0; gal
